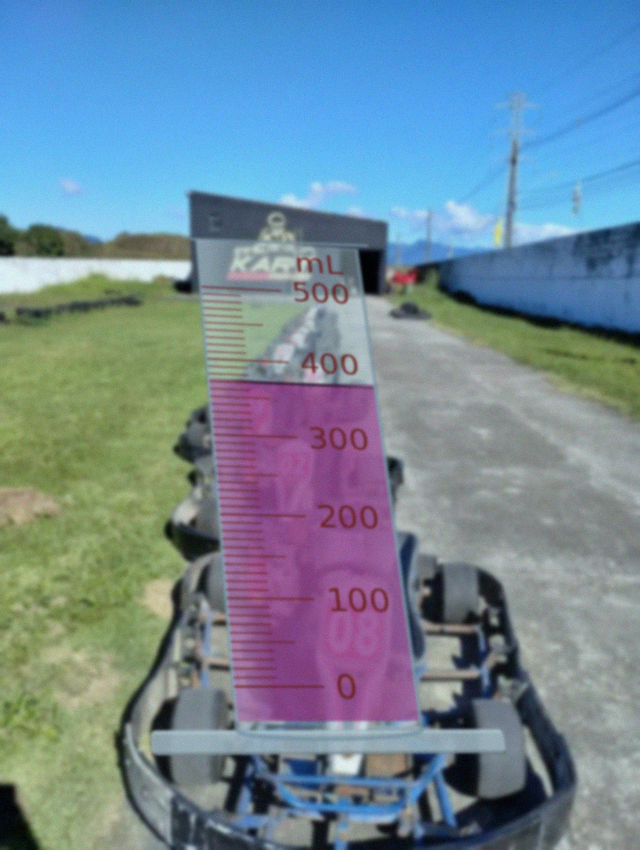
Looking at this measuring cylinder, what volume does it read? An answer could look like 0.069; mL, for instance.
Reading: 370; mL
